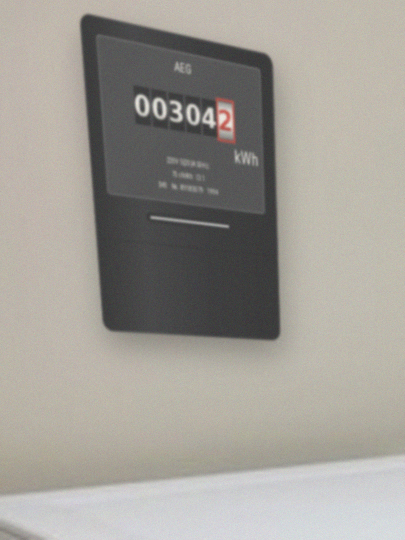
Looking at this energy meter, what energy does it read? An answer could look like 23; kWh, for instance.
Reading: 304.2; kWh
